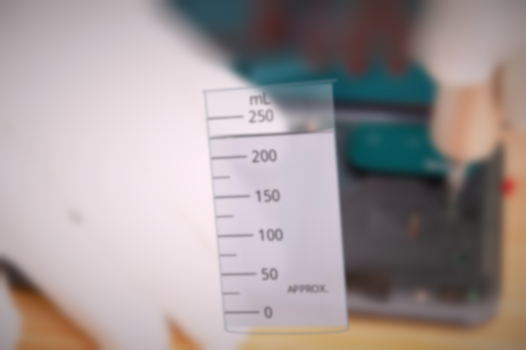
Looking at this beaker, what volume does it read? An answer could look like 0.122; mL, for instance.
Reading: 225; mL
